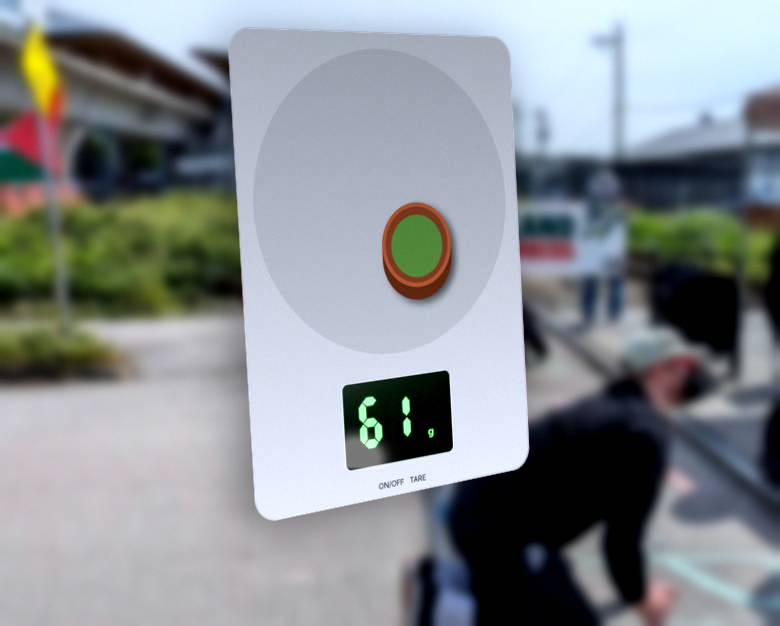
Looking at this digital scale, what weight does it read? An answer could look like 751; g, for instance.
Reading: 61; g
